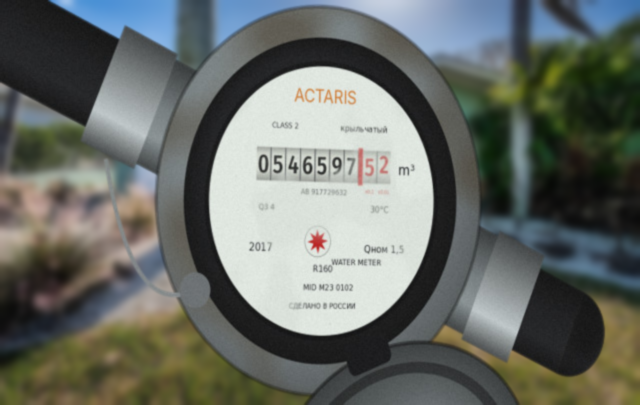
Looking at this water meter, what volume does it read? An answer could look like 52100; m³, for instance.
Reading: 546597.52; m³
